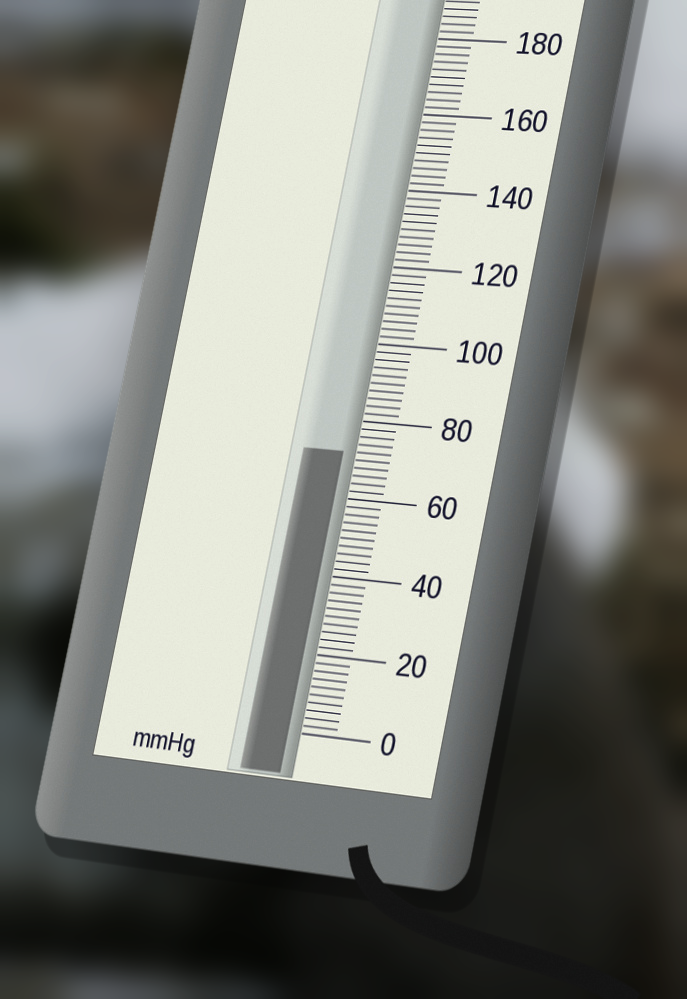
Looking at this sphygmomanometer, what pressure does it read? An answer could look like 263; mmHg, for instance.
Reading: 72; mmHg
